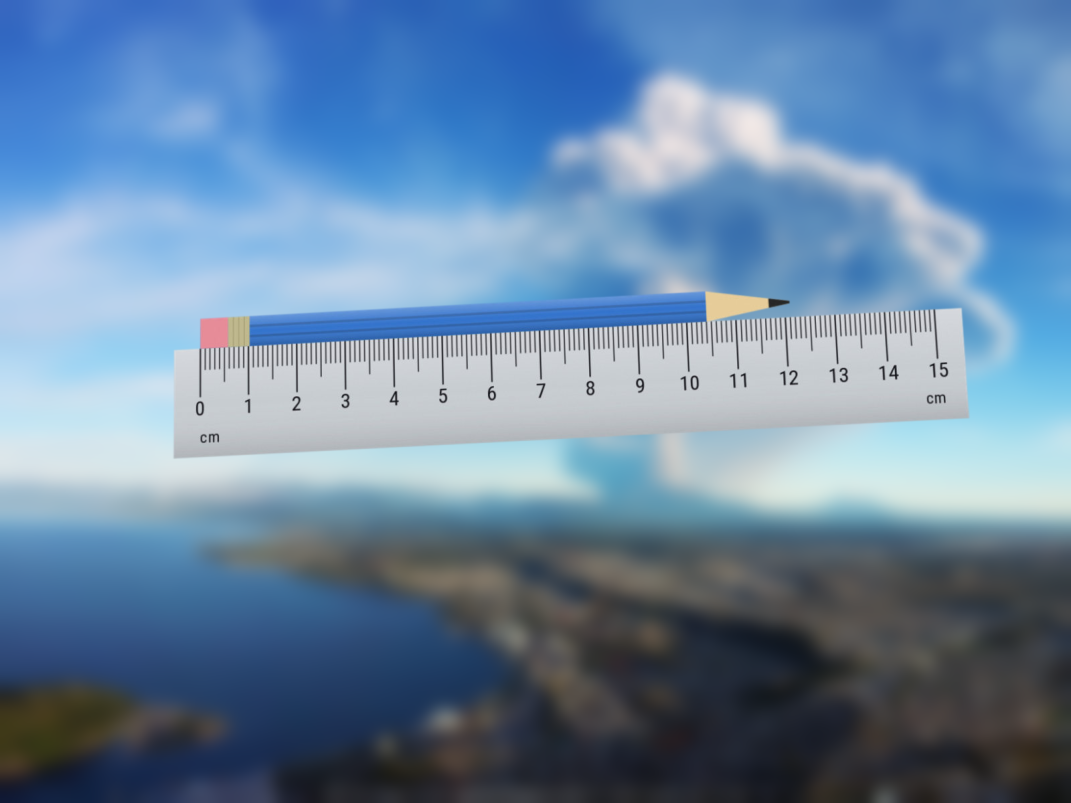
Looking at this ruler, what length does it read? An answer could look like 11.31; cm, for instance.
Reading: 12.1; cm
